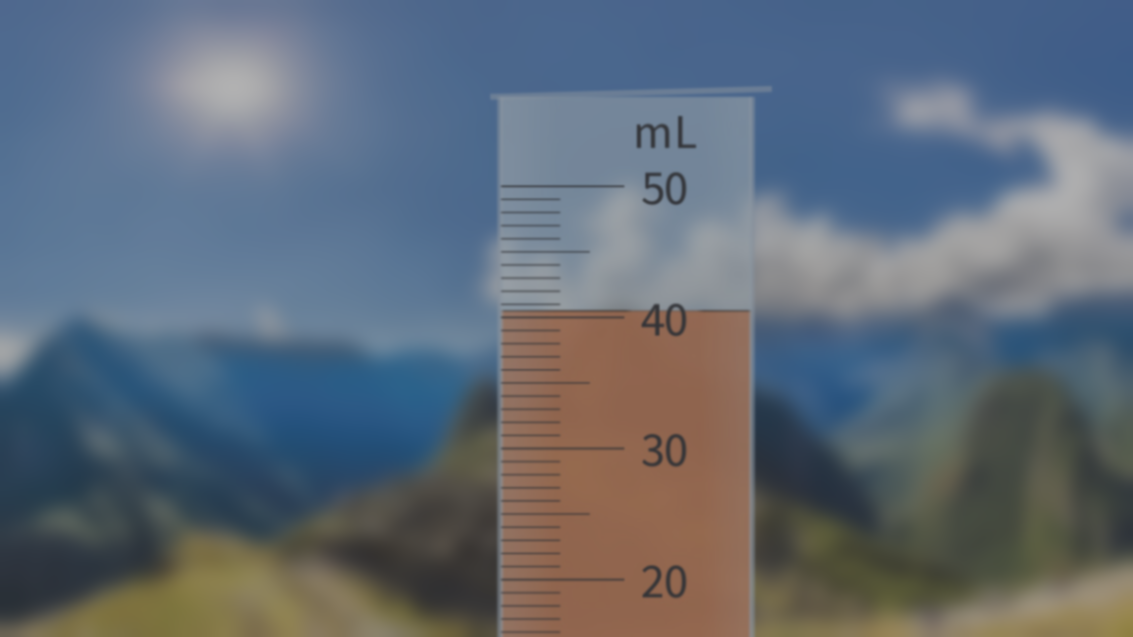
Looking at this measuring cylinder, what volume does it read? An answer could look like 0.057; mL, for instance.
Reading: 40.5; mL
